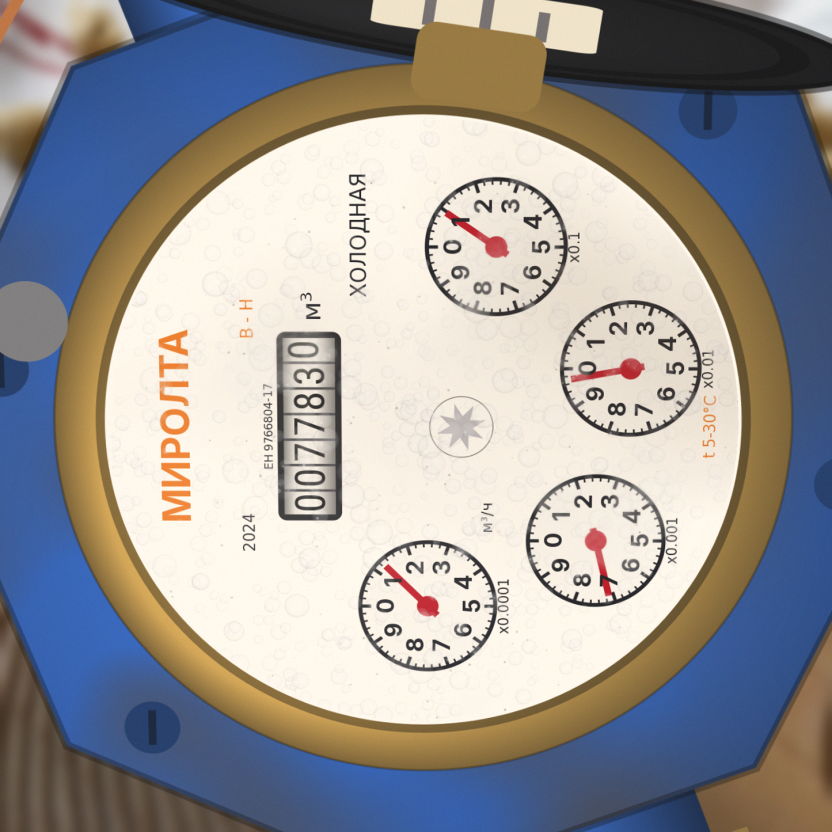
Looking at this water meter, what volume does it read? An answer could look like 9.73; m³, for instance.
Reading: 77830.0971; m³
